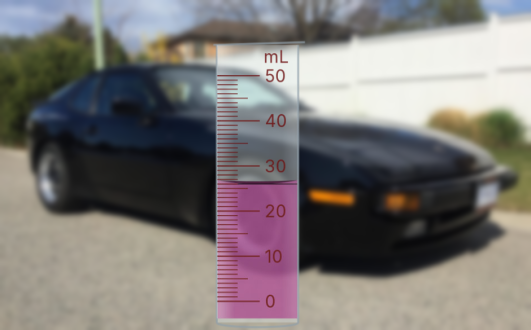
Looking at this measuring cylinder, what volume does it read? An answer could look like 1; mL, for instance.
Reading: 26; mL
